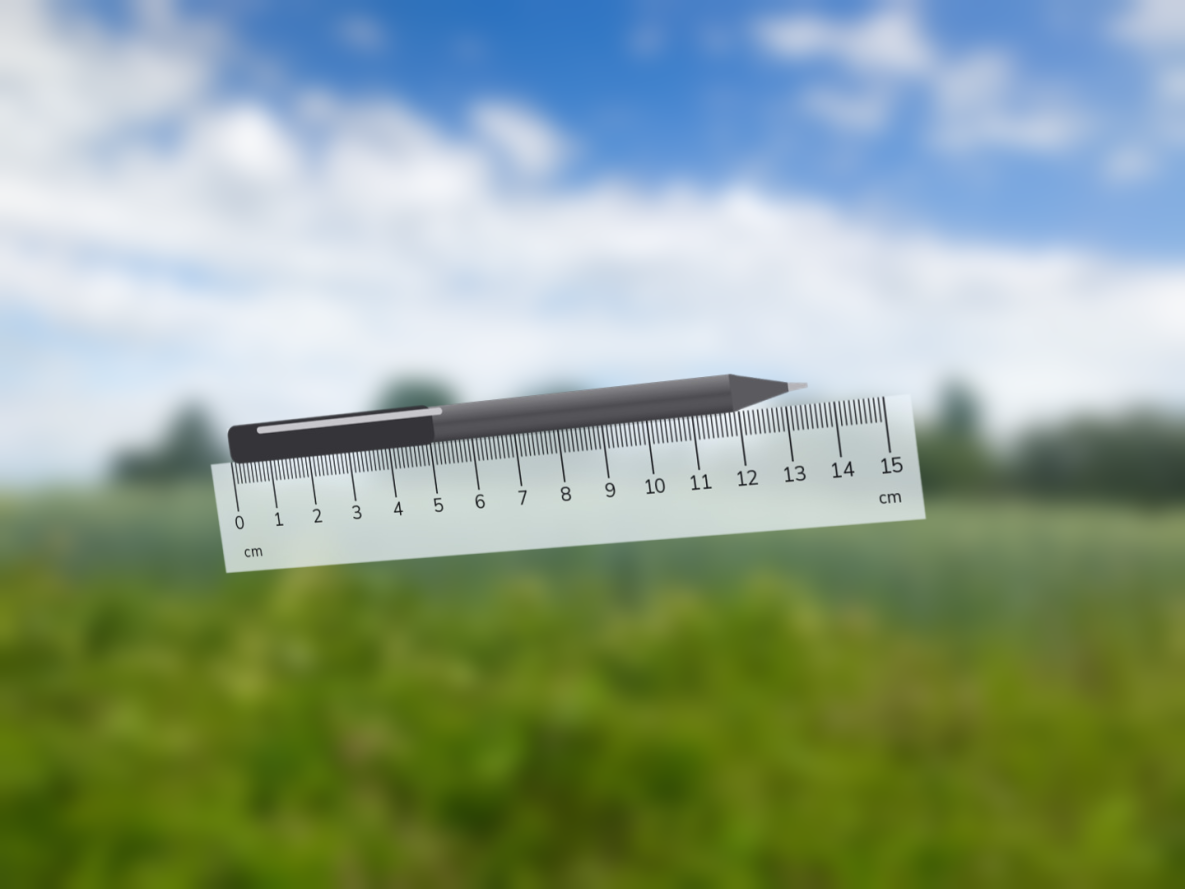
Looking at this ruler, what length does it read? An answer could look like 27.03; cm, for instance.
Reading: 13.5; cm
